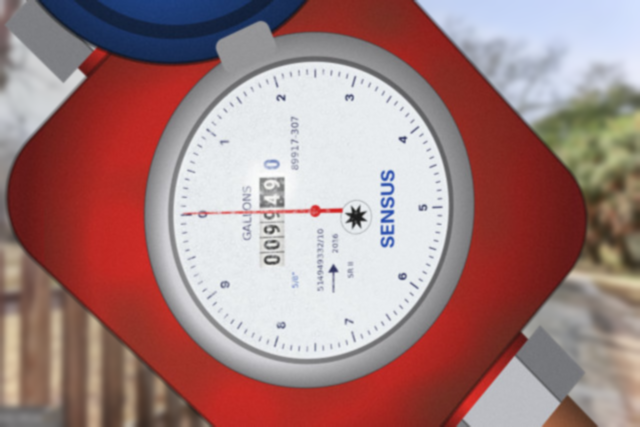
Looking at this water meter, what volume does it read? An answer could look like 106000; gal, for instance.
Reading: 99490.0; gal
